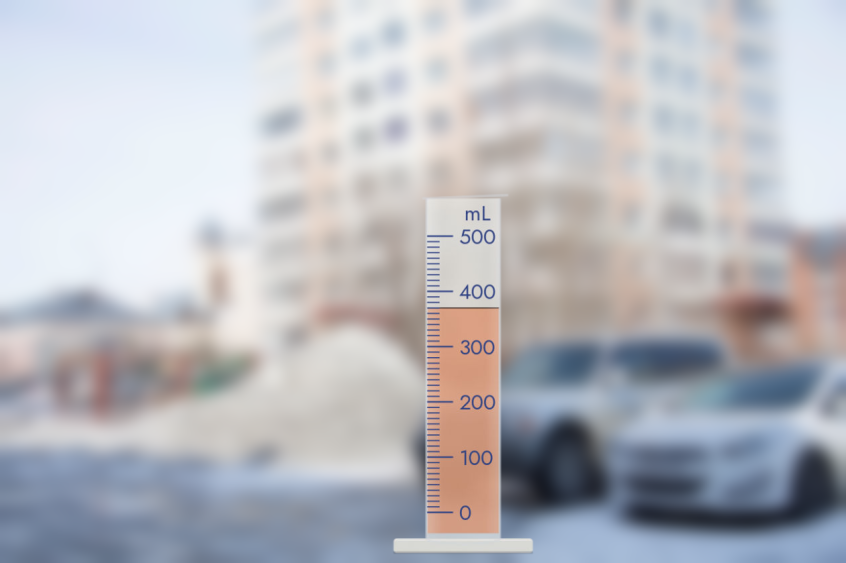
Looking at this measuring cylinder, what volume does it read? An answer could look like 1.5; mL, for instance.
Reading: 370; mL
